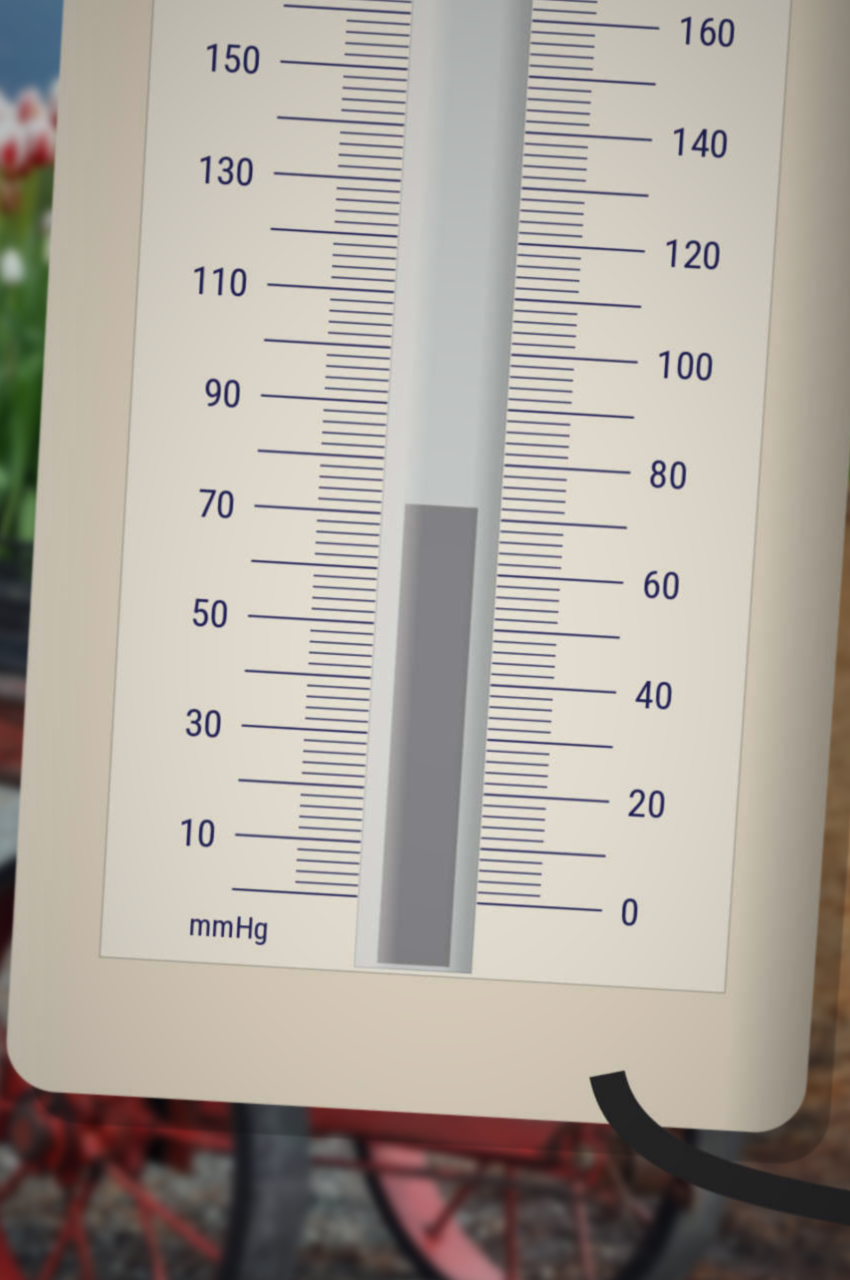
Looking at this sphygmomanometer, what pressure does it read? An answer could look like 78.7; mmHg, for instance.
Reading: 72; mmHg
